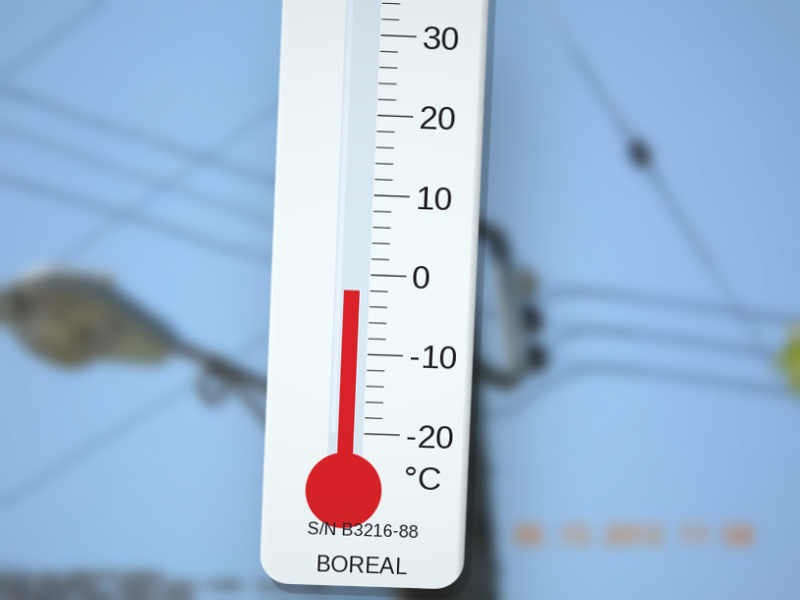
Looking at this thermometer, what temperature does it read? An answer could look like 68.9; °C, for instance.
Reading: -2; °C
